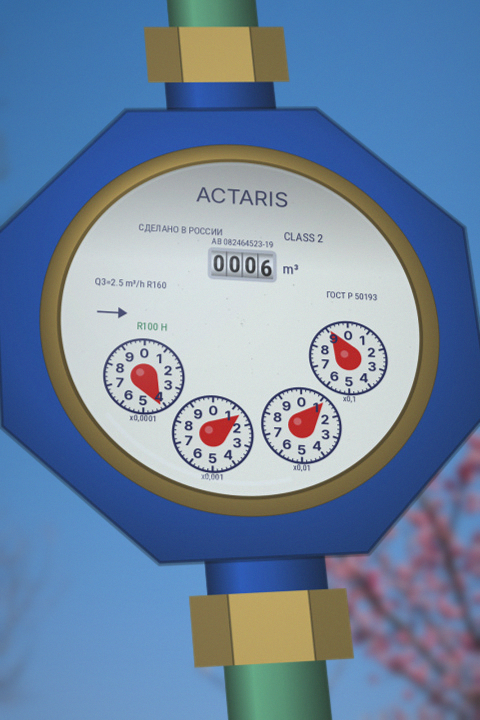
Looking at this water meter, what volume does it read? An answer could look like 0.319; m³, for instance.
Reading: 5.9114; m³
